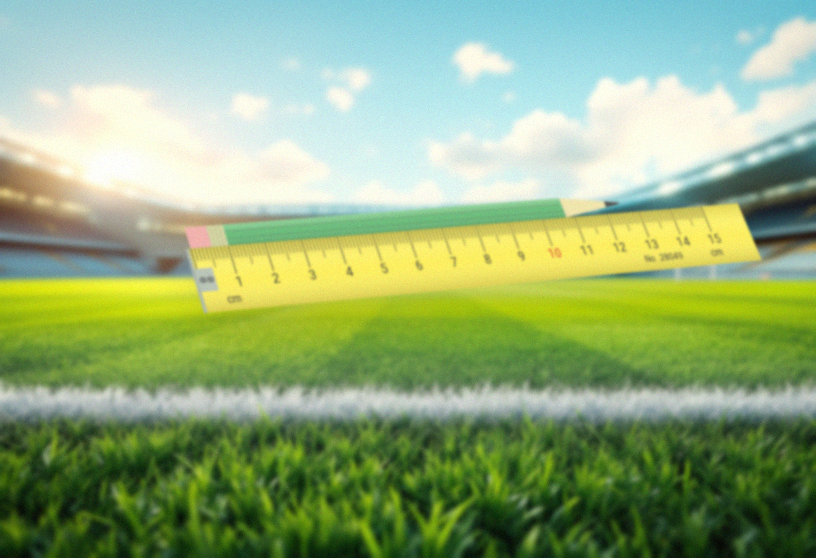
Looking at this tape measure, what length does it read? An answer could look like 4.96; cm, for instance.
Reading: 12.5; cm
